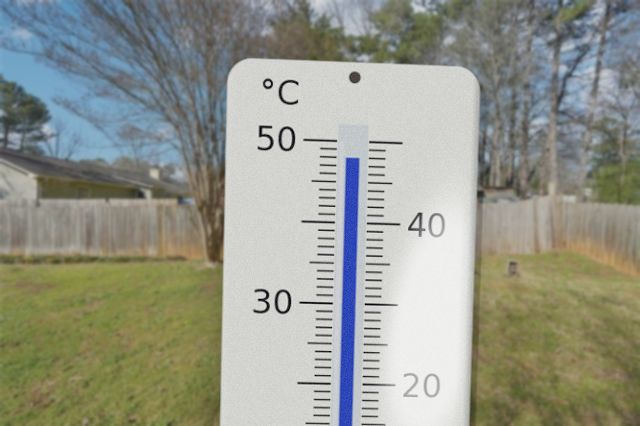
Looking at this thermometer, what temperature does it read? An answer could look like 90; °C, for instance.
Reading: 48; °C
